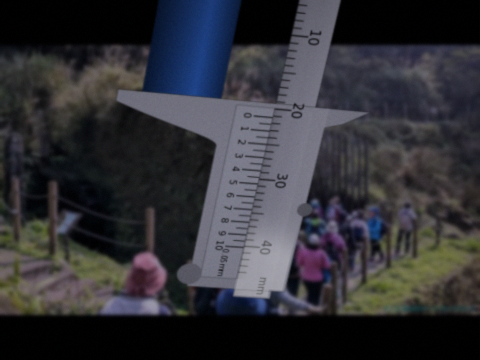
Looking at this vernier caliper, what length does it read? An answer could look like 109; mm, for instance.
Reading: 21.2; mm
